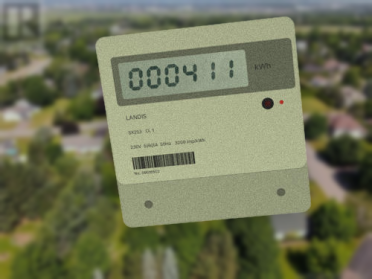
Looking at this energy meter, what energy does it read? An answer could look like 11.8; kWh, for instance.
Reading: 411; kWh
